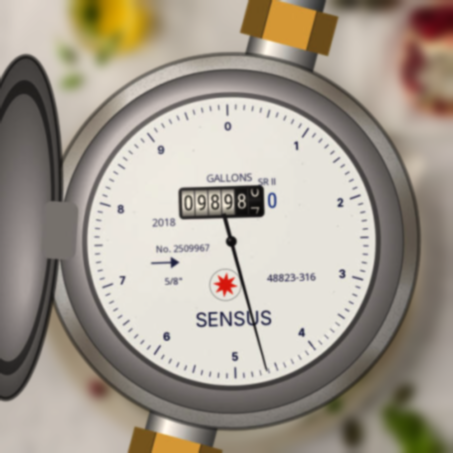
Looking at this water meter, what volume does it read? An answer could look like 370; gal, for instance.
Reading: 989864.6; gal
